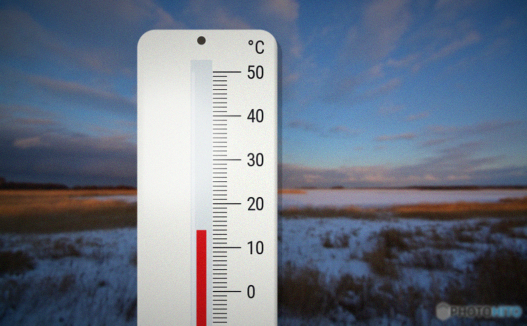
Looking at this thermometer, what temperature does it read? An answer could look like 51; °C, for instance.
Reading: 14; °C
